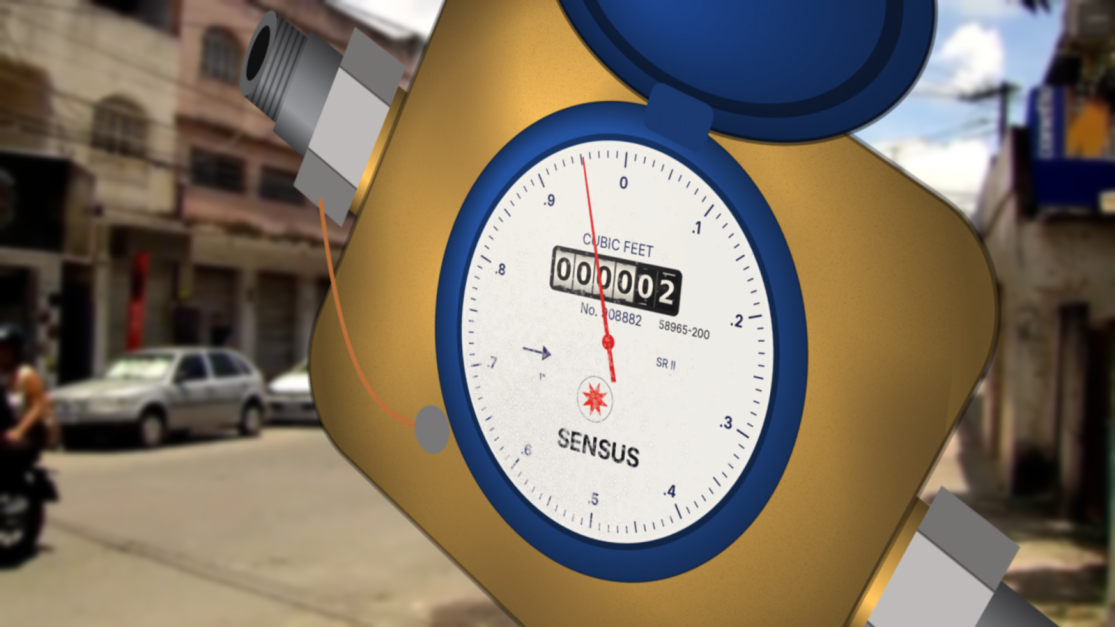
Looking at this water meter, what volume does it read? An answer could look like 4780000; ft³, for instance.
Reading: 1.95; ft³
